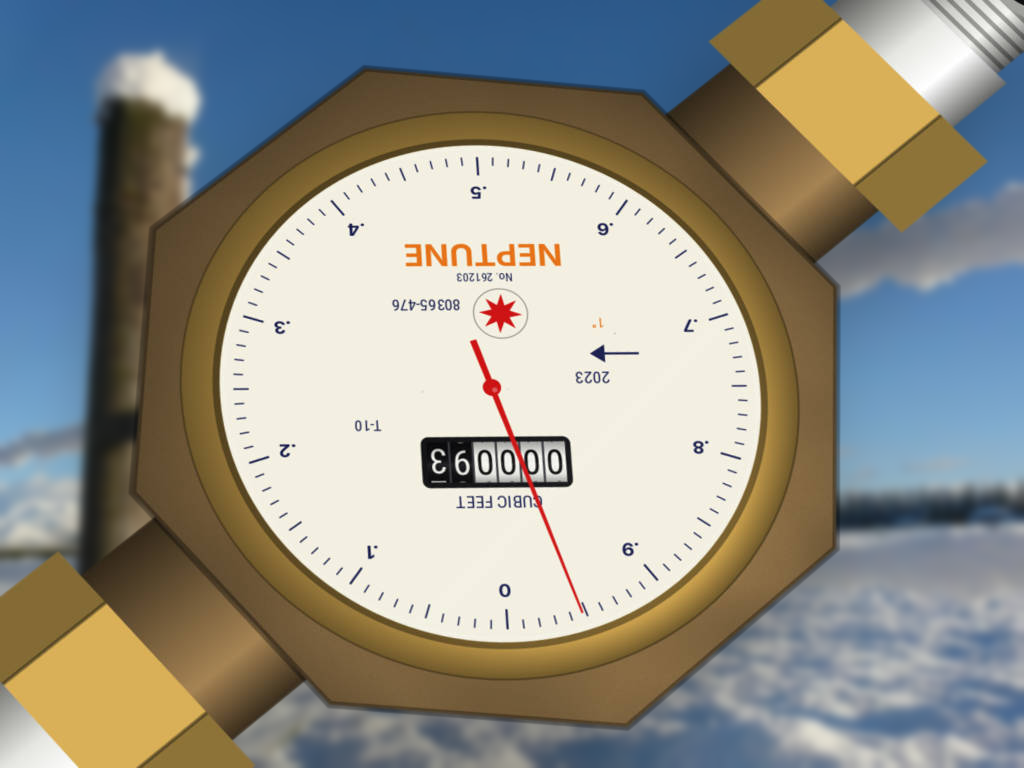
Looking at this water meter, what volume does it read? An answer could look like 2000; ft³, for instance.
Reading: 92.95; ft³
